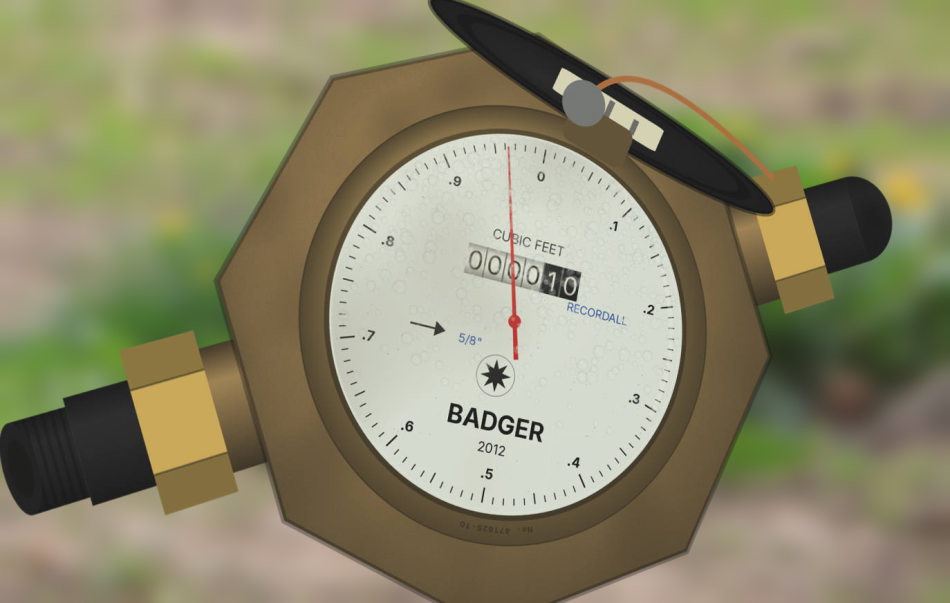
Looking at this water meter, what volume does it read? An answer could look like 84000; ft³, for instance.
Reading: 9.96; ft³
